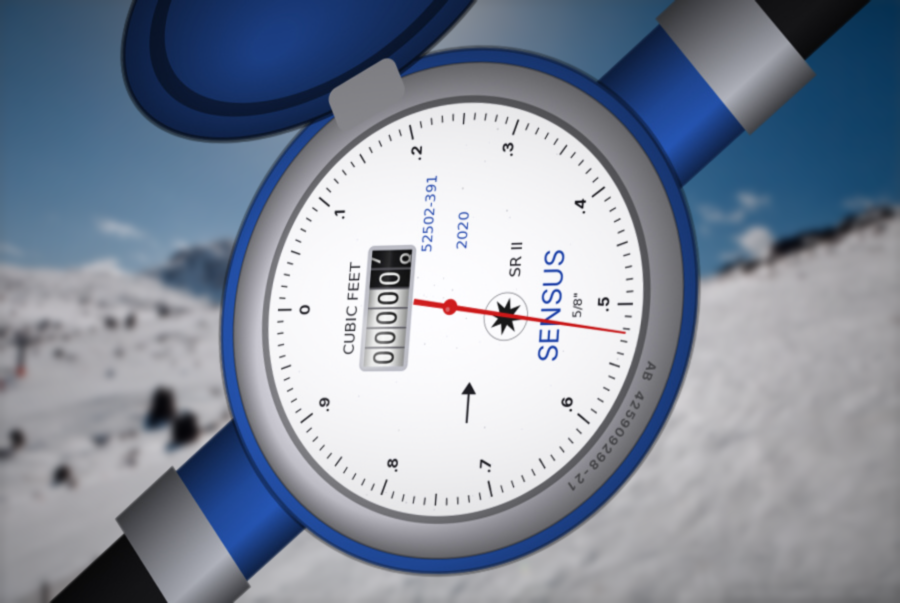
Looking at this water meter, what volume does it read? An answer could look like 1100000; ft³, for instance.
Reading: 7.52; ft³
